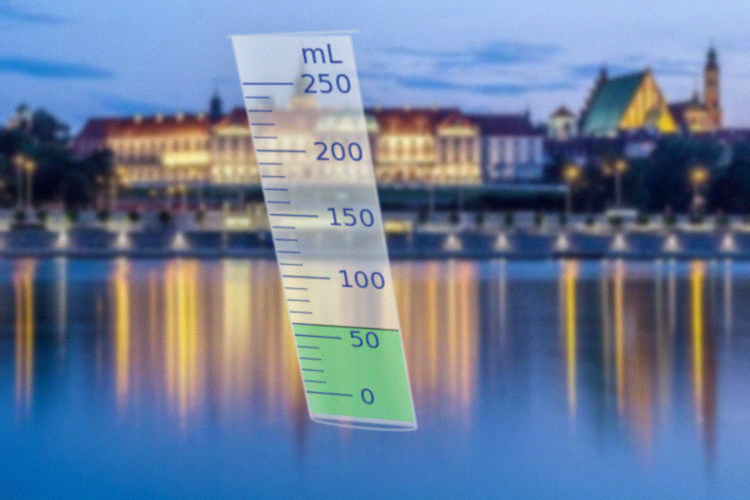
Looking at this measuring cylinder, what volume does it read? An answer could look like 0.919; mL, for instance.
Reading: 60; mL
